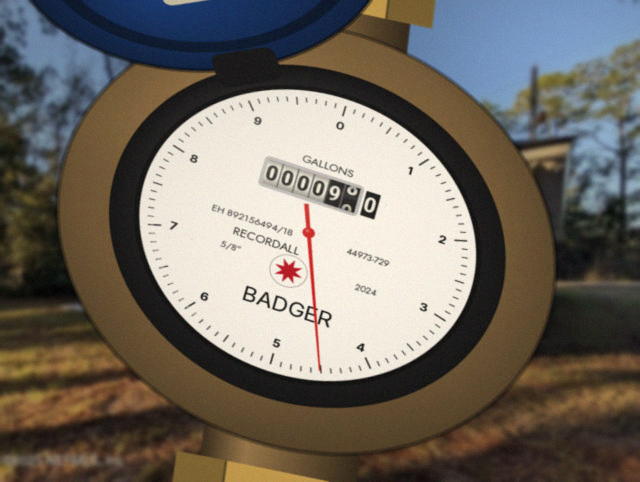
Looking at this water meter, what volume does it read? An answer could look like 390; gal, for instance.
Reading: 984.5; gal
